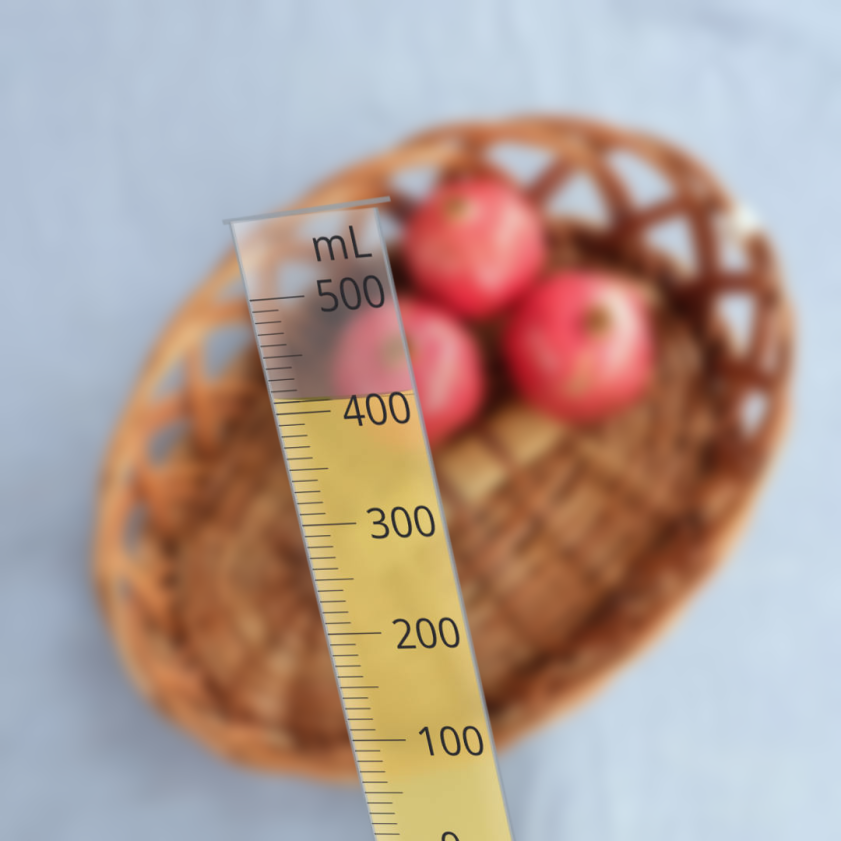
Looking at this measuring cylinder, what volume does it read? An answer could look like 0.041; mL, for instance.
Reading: 410; mL
